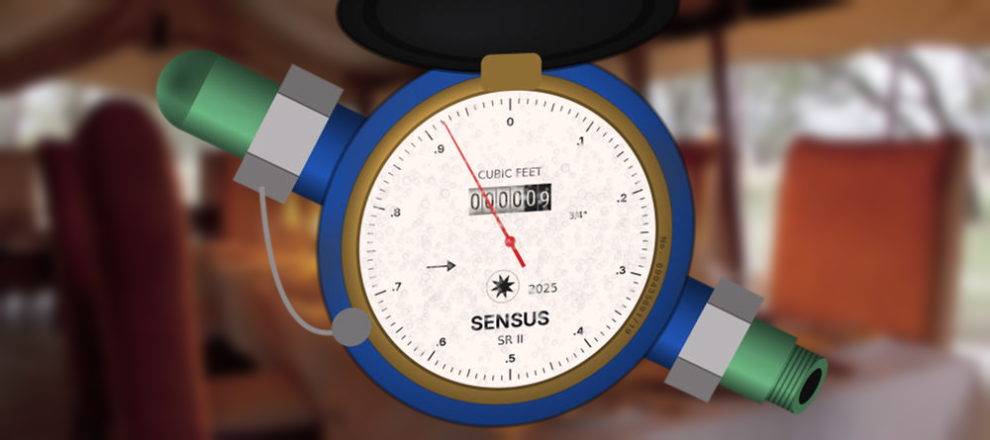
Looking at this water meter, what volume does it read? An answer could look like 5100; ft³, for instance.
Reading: 8.92; ft³
